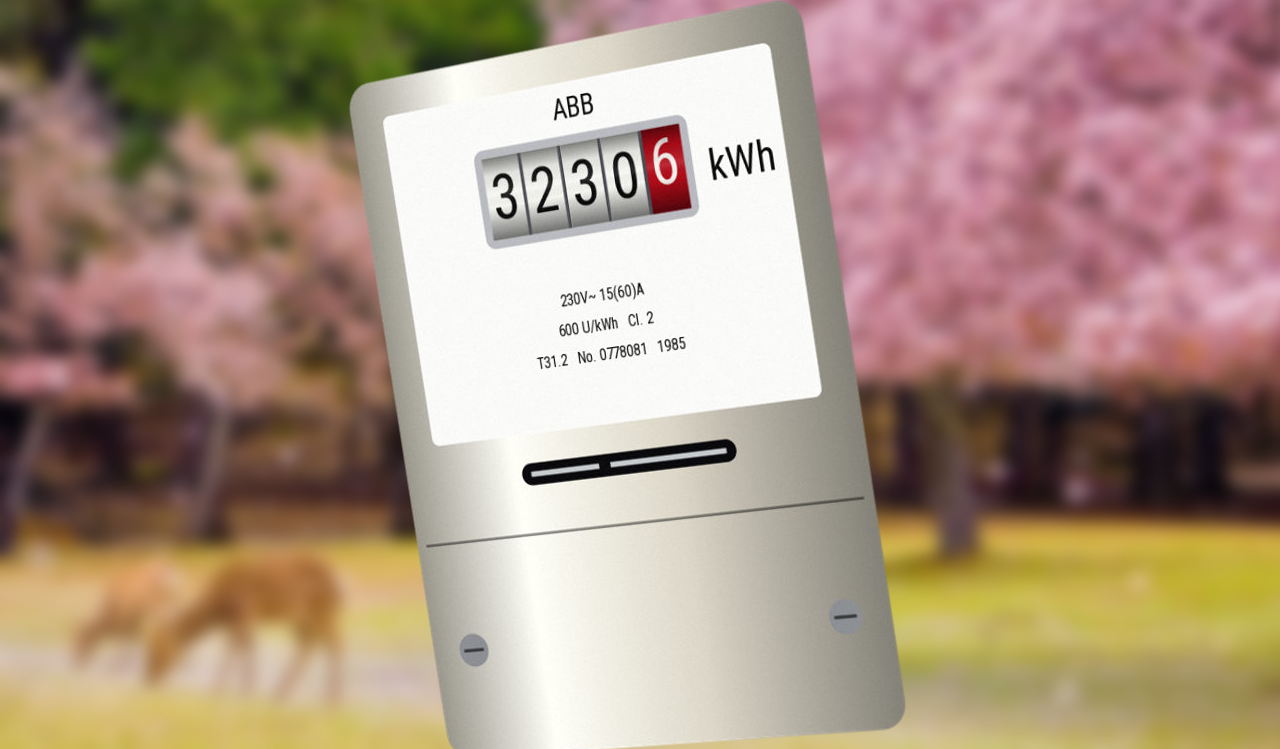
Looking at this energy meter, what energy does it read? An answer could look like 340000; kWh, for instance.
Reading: 3230.6; kWh
